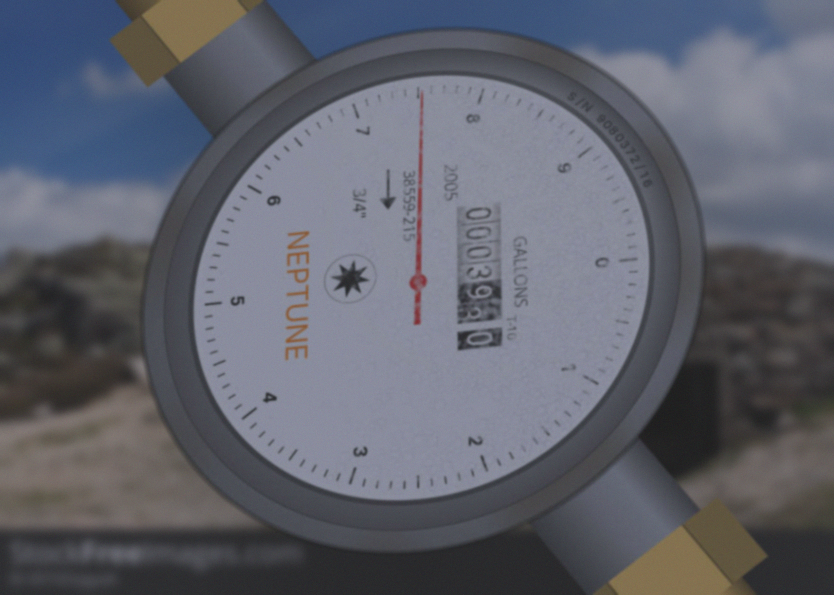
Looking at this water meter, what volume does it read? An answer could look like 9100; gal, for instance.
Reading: 3927.5; gal
